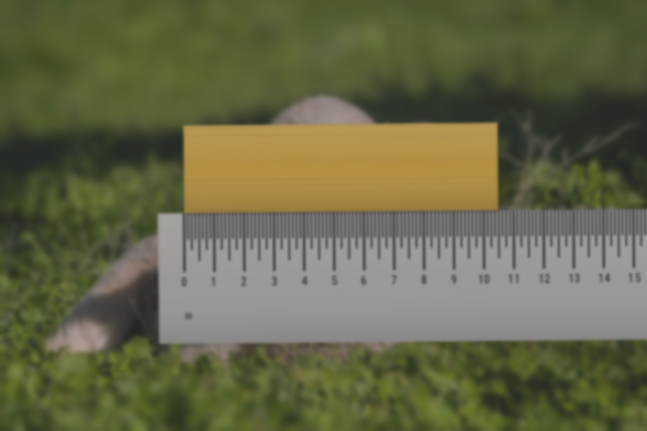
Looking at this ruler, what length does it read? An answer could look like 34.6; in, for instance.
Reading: 10.5; in
